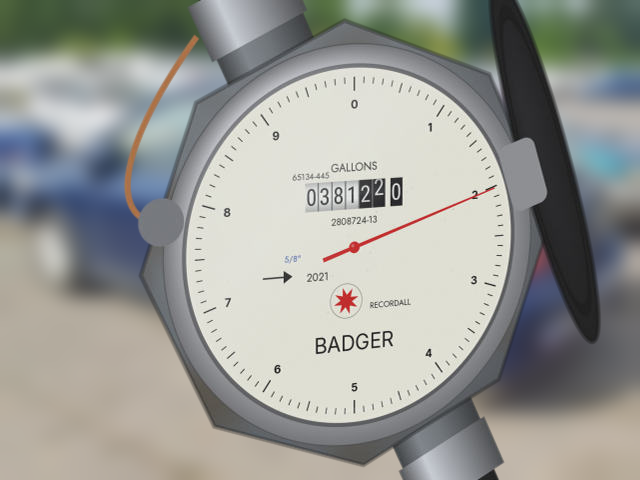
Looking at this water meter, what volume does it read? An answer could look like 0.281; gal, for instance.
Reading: 381222.0; gal
